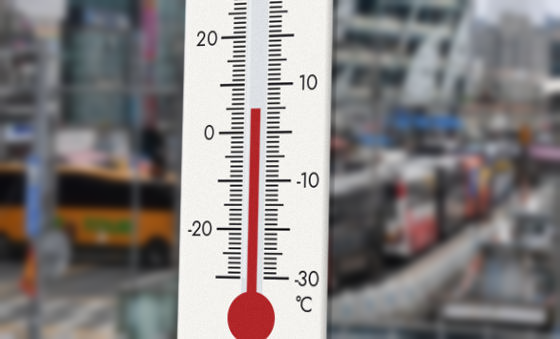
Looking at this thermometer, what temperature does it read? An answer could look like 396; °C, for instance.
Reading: 5; °C
